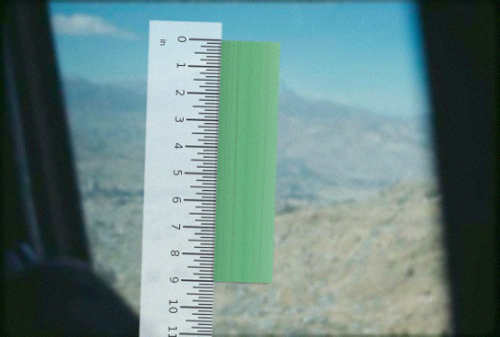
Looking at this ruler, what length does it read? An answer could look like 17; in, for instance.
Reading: 9; in
